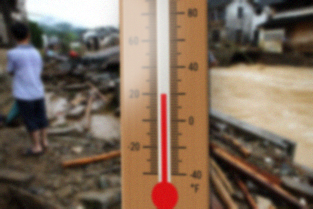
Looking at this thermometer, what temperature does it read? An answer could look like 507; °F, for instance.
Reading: 20; °F
